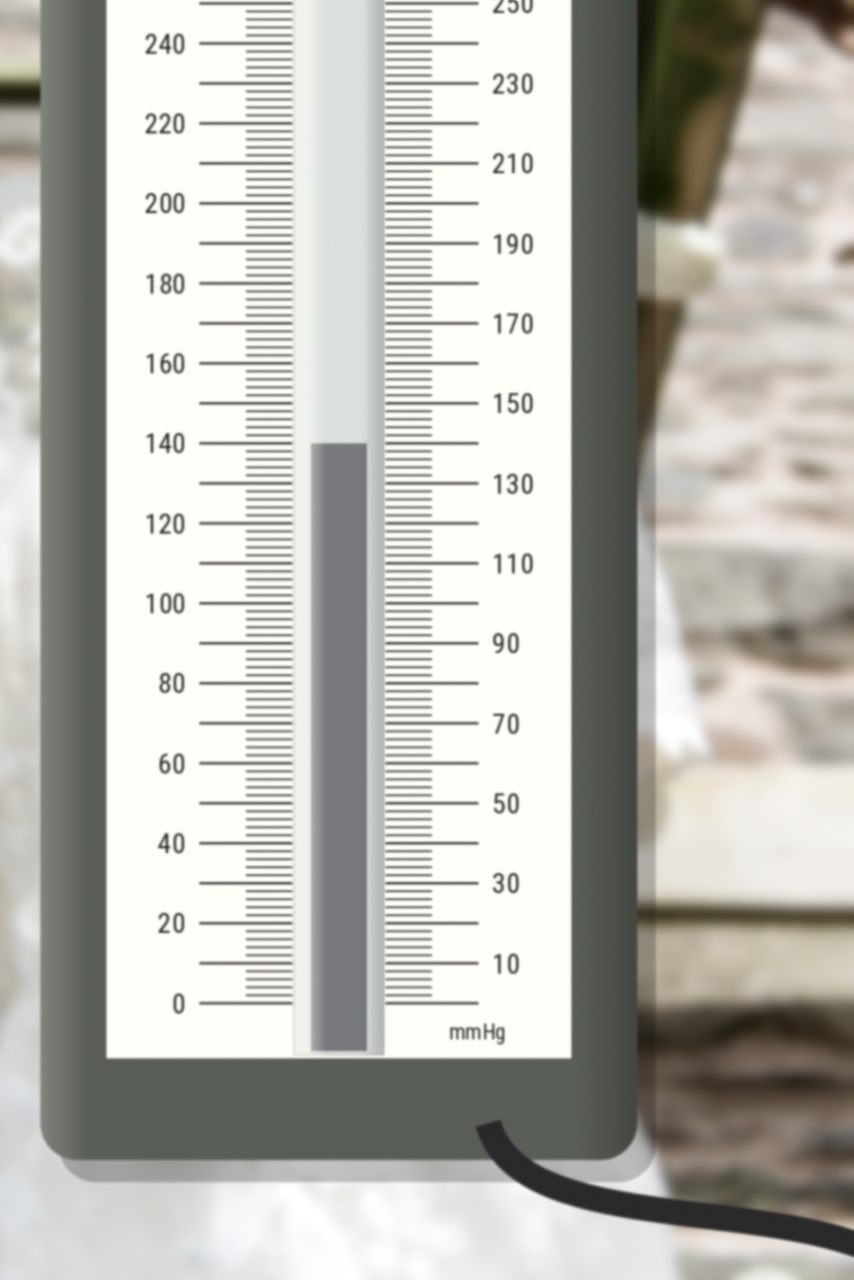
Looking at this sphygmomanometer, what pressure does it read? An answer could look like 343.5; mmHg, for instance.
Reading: 140; mmHg
